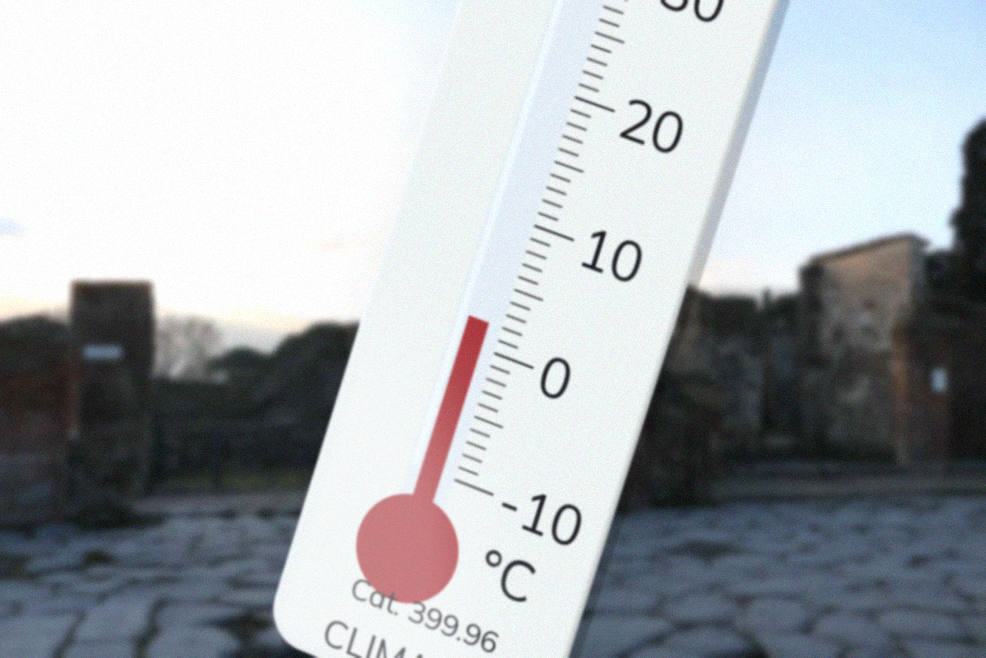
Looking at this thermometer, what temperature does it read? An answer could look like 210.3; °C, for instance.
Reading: 2; °C
